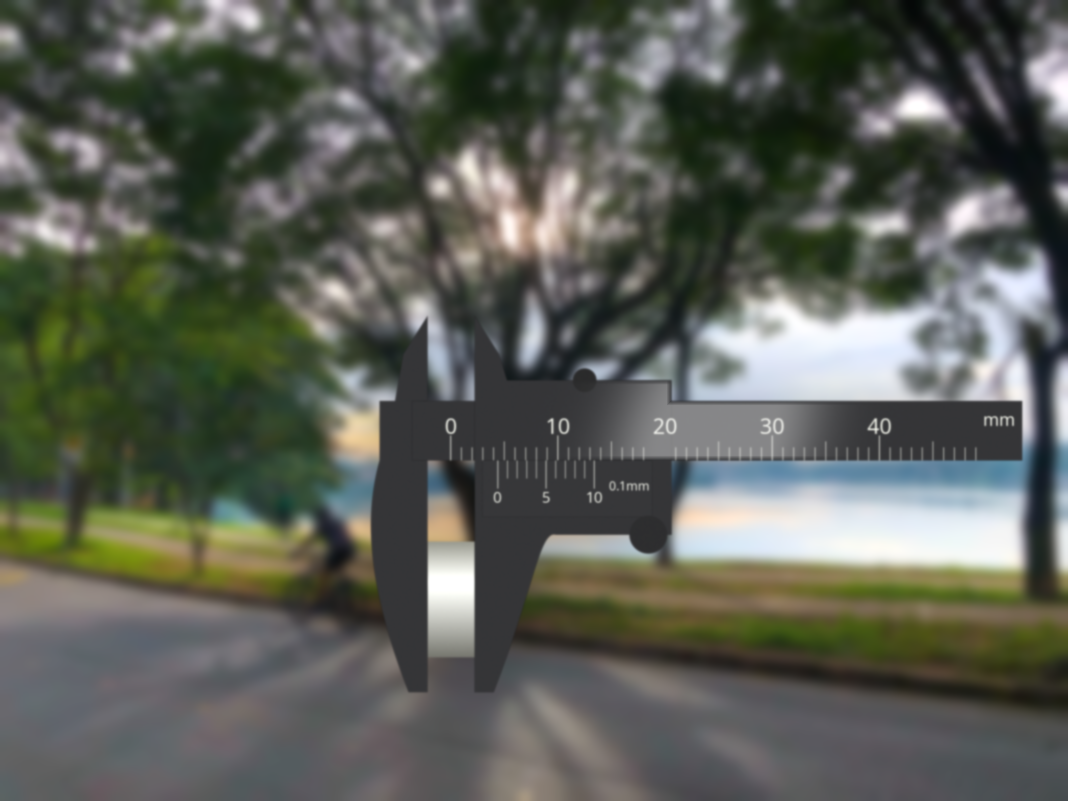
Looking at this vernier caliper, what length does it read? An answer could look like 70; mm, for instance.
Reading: 4.4; mm
